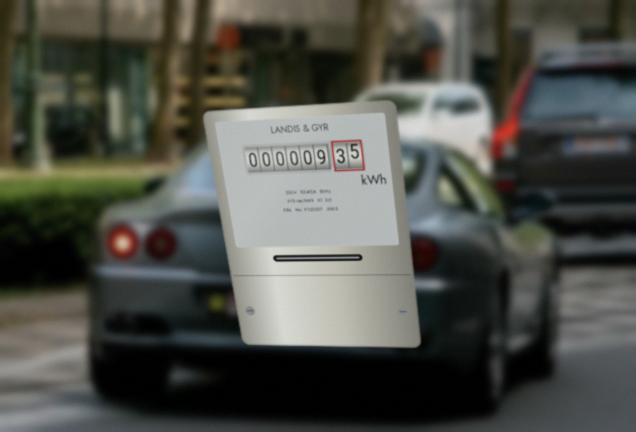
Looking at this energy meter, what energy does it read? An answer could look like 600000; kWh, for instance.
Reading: 9.35; kWh
